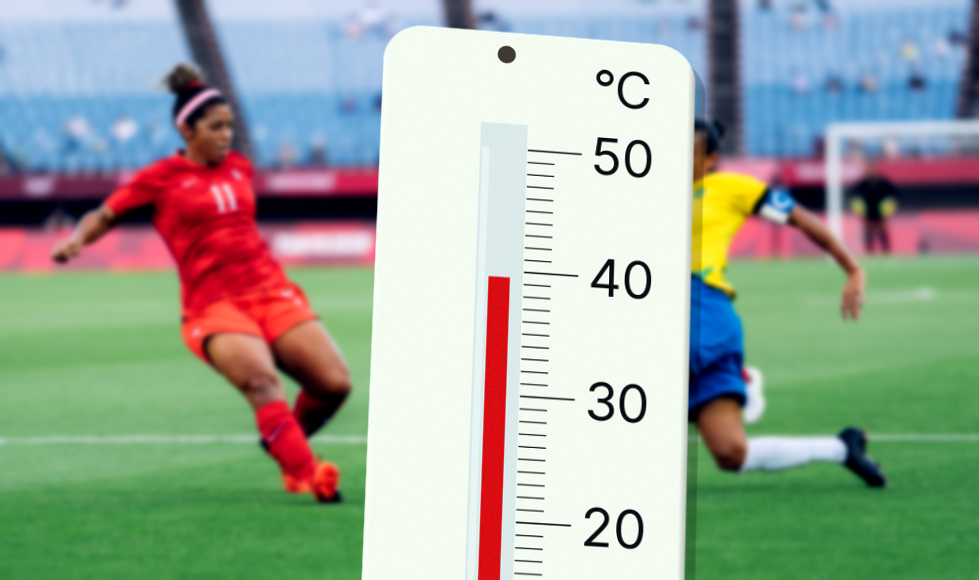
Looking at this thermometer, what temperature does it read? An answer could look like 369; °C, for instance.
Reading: 39.5; °C
